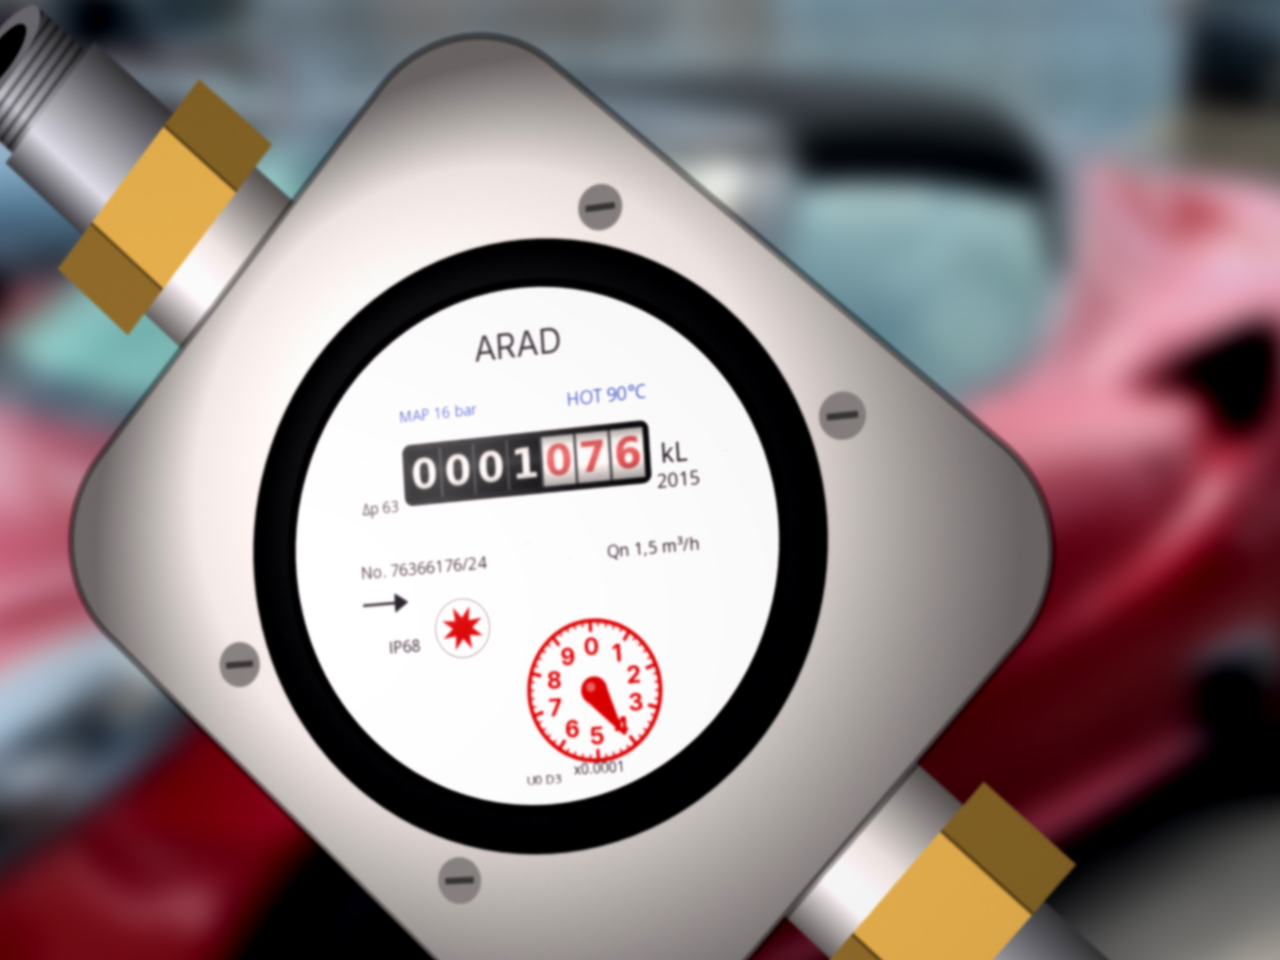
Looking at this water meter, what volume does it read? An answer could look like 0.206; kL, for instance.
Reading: 1.0764; kL
